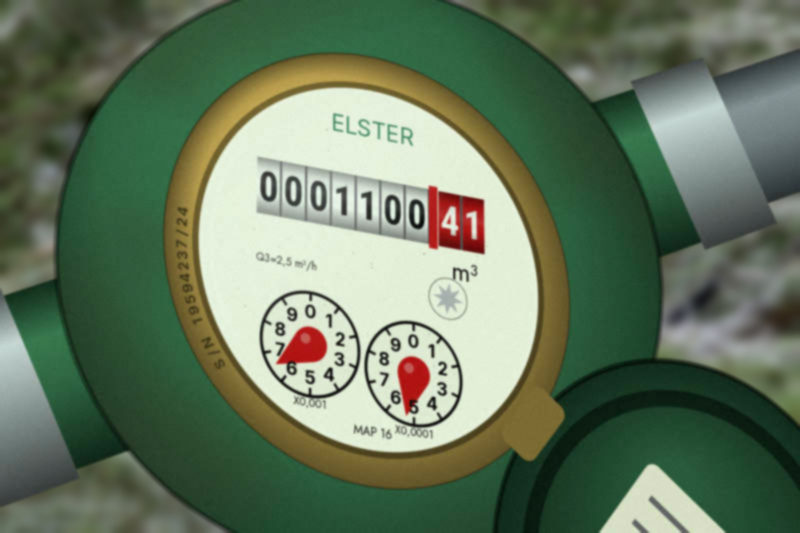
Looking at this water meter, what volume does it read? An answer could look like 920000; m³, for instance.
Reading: 1100.4165; m³
